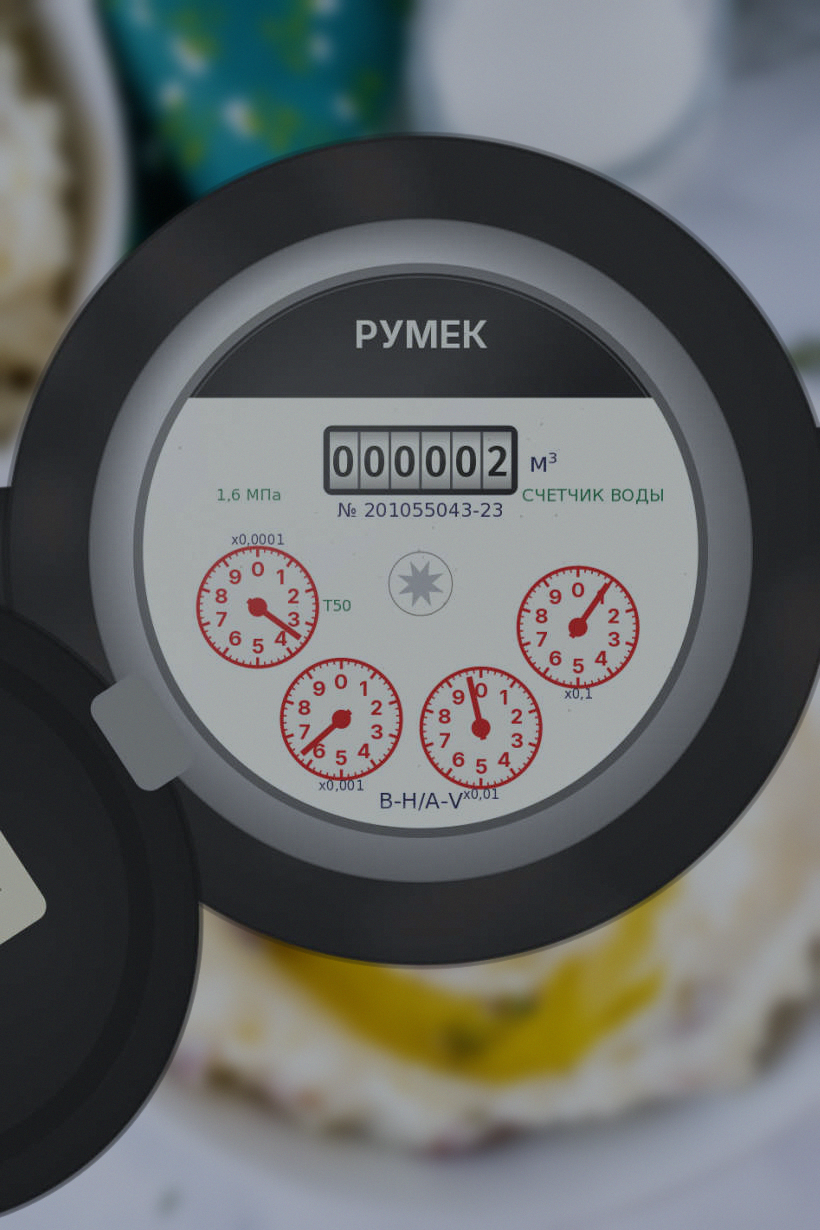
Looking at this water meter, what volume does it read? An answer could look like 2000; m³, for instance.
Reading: 2.0963; m³
